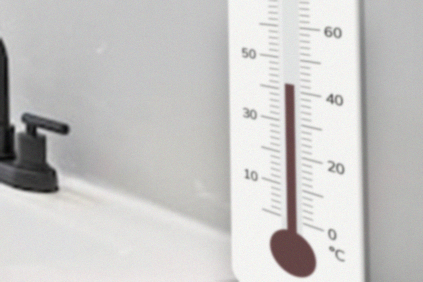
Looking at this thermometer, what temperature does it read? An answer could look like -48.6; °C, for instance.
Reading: 42; °C
